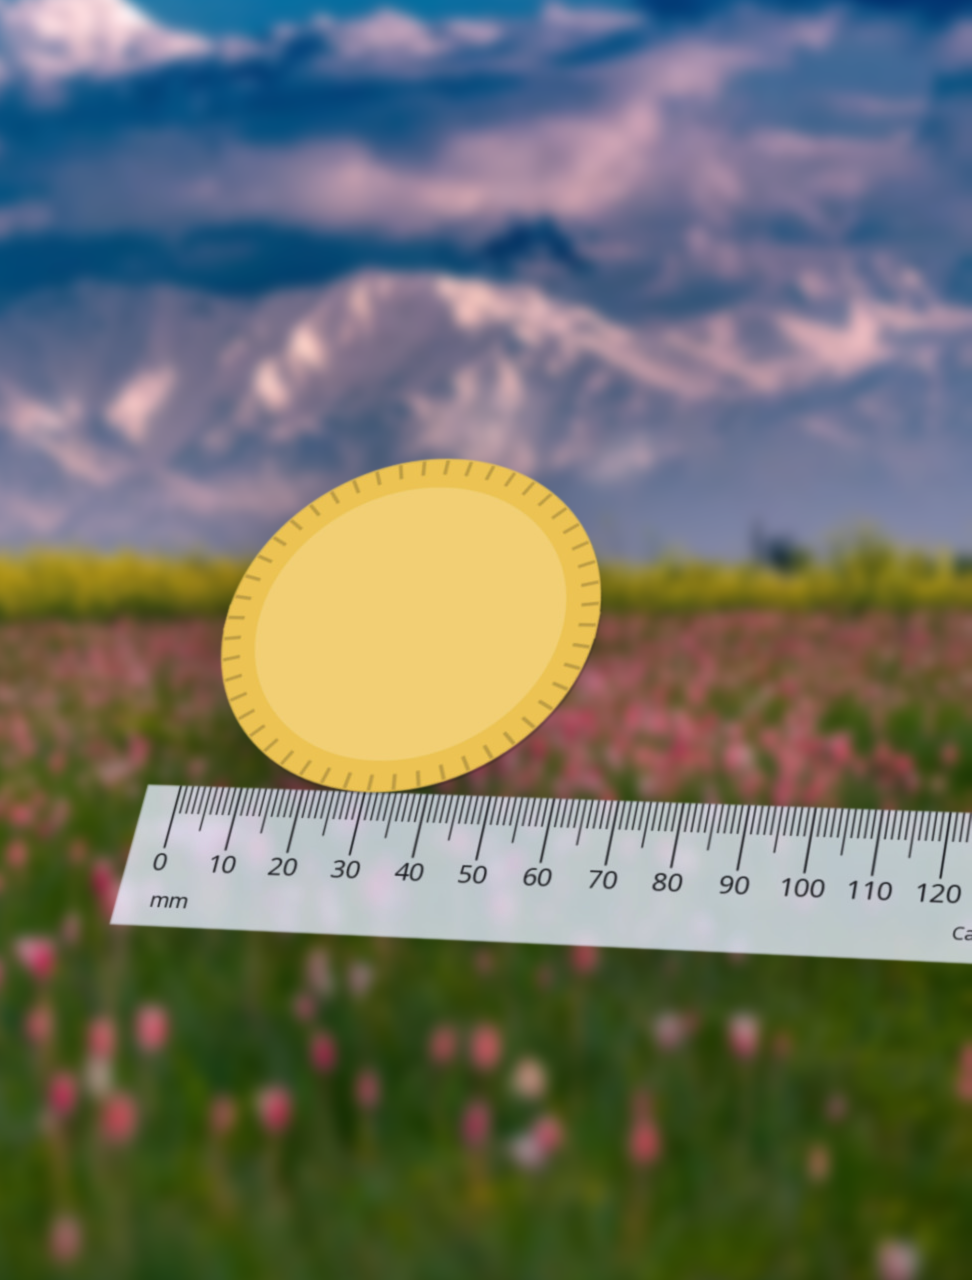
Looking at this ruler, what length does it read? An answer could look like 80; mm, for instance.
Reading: 61; mm
